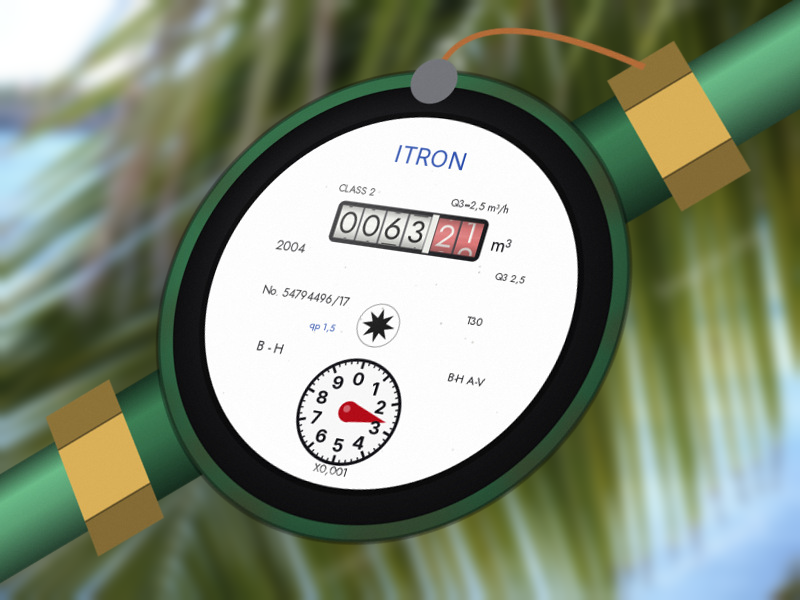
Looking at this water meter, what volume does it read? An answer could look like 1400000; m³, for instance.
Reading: 63.212; m³
